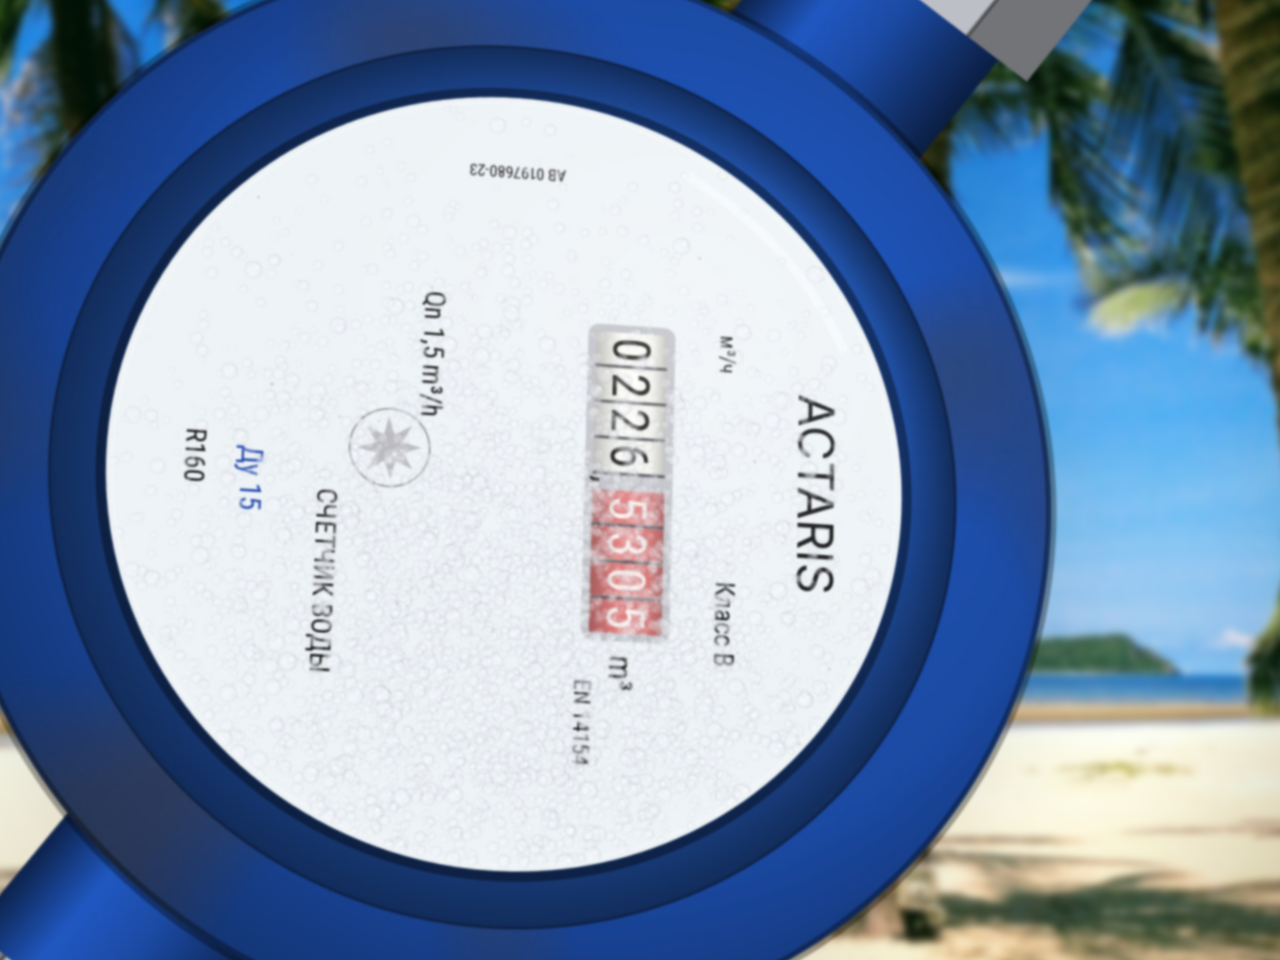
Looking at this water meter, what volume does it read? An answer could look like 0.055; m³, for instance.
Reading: 226.5305; m³
